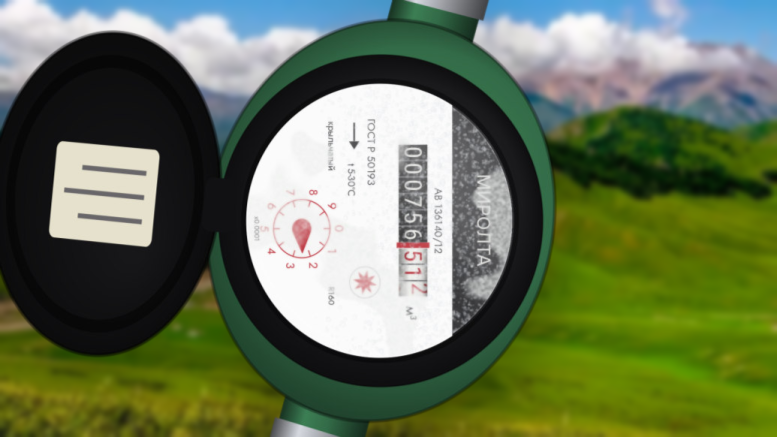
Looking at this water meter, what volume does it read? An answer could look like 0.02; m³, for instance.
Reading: 756.5122; m³
